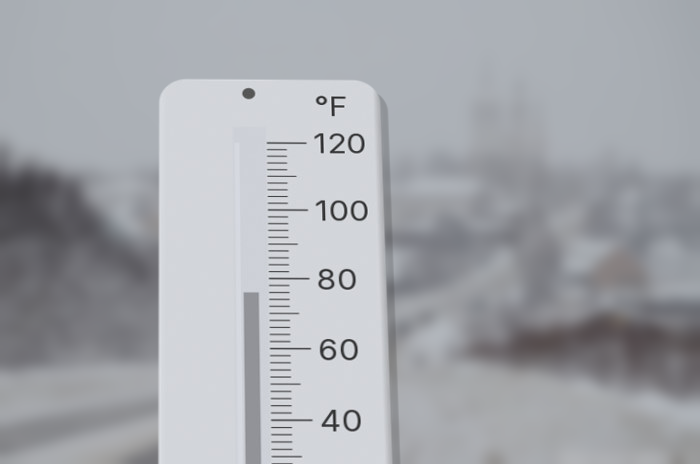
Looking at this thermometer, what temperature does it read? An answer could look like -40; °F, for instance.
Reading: 76; °F
